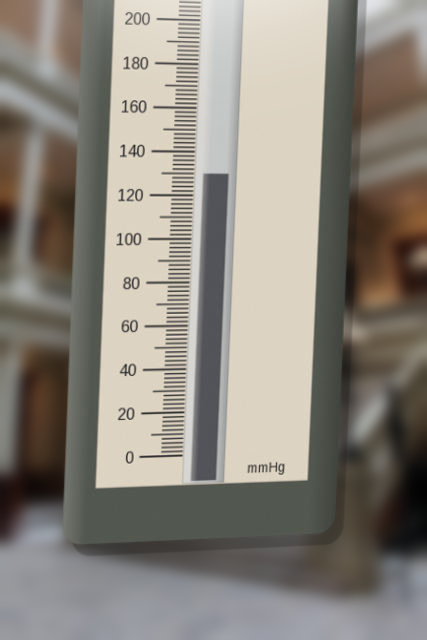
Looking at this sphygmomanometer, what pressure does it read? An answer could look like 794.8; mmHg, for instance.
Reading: 130; mmHg
